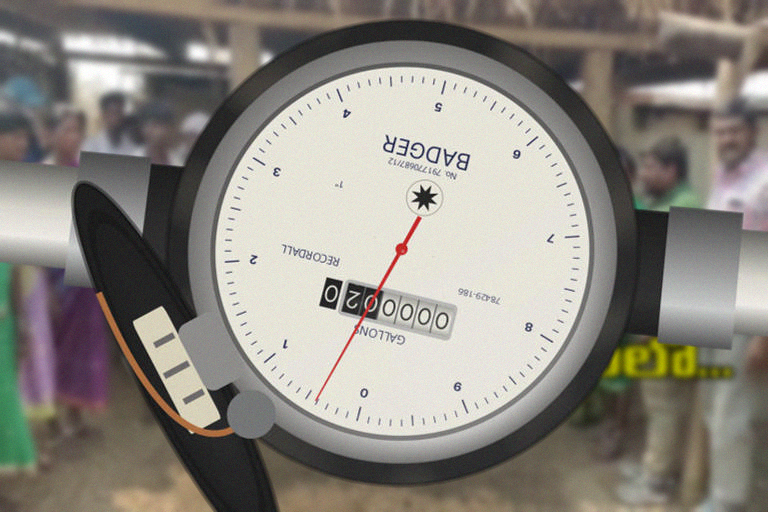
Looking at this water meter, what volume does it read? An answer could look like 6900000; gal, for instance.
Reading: 20.4; gal
